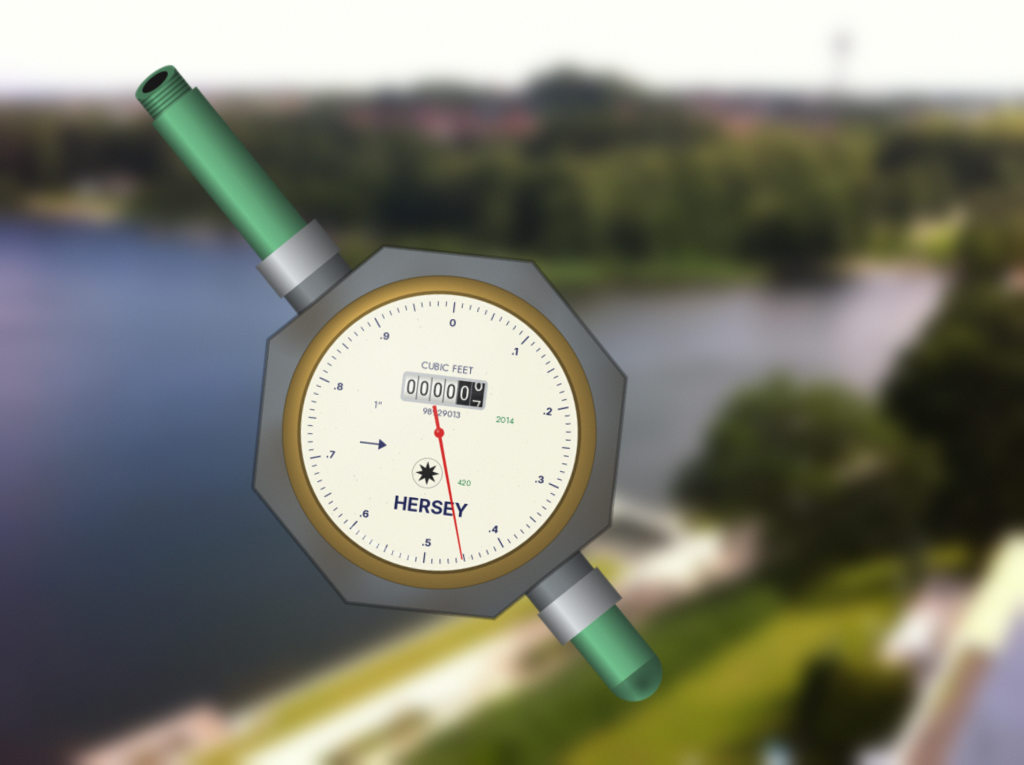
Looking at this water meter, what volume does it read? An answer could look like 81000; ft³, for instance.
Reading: 6.45; ft³
